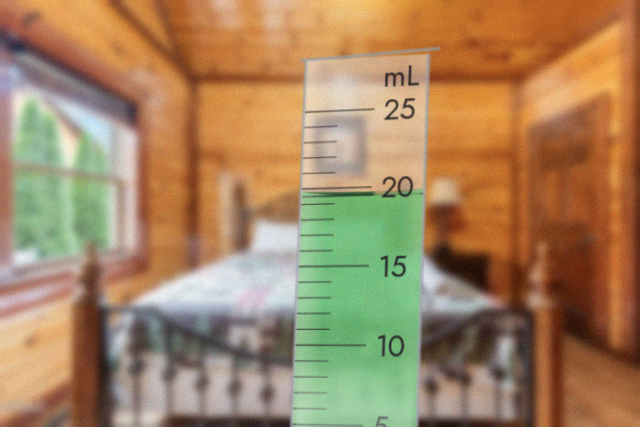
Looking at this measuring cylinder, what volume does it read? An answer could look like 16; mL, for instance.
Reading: 19.5; mL
